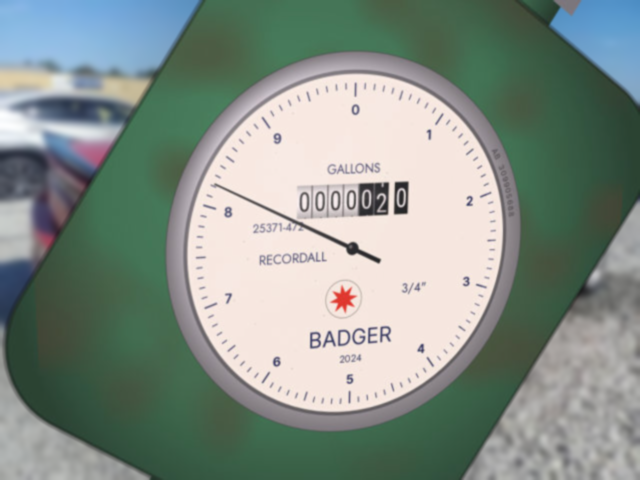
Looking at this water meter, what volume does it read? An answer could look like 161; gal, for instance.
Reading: 18.2; gal
